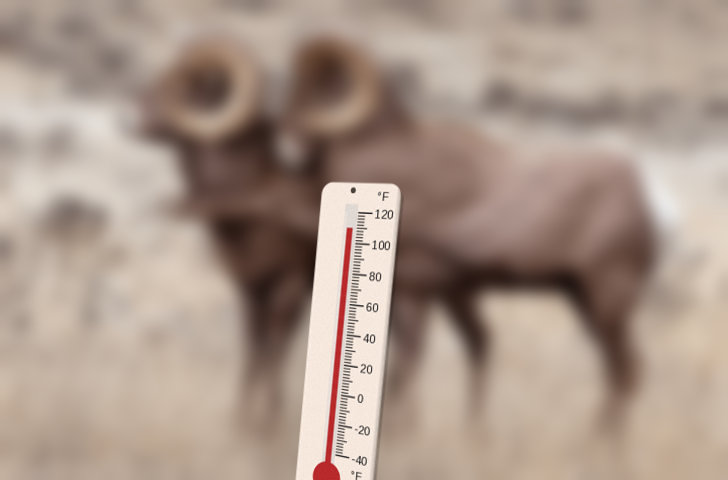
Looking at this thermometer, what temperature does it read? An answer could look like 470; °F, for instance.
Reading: 110; °F
